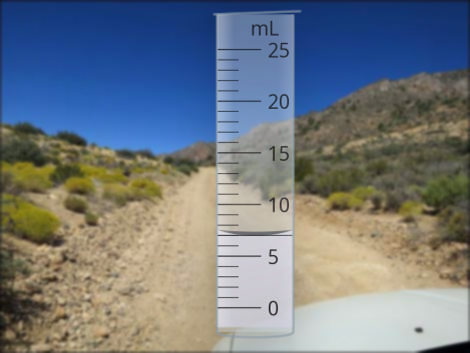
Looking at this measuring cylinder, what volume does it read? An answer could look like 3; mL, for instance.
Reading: 7; mL
